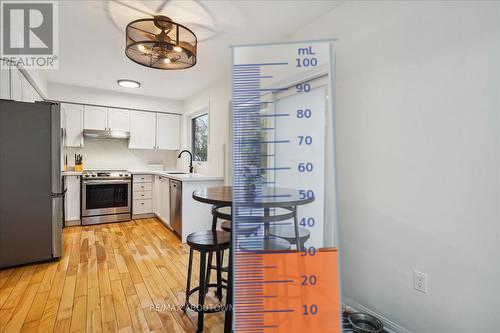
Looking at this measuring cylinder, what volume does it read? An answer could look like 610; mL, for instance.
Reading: 30; mL
